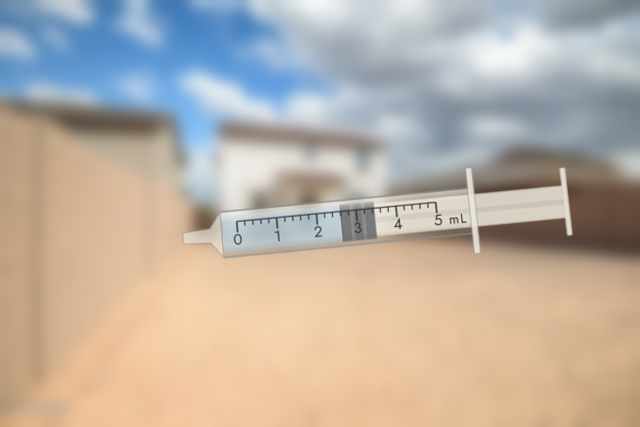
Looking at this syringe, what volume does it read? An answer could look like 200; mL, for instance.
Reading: 2.6; mL
